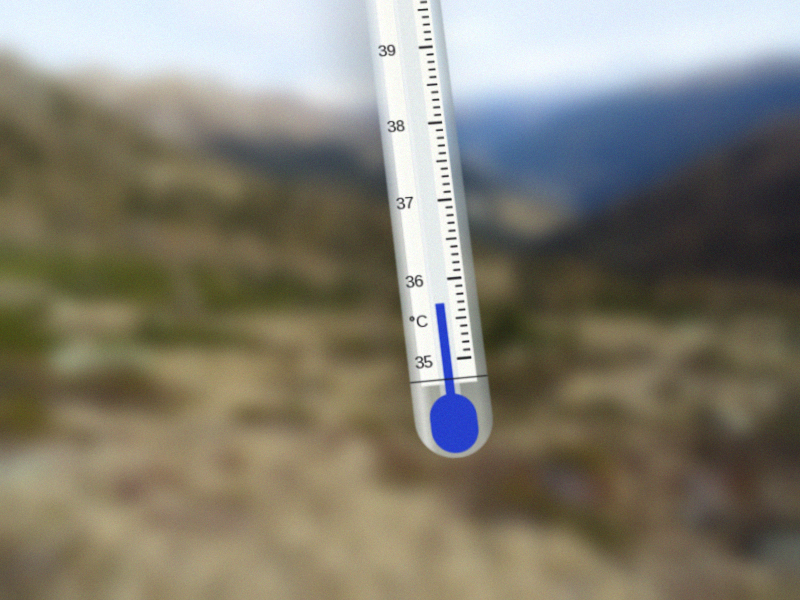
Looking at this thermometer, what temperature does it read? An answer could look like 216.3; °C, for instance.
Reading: 35.7; °C
